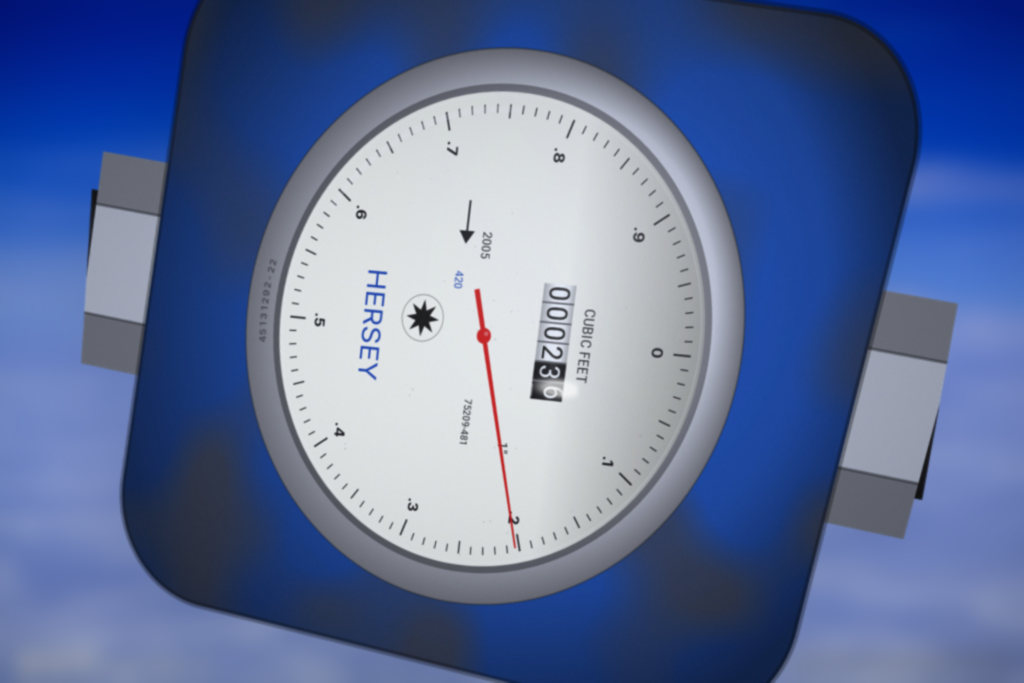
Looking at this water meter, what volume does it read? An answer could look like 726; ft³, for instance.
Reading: 236.20; ft³
